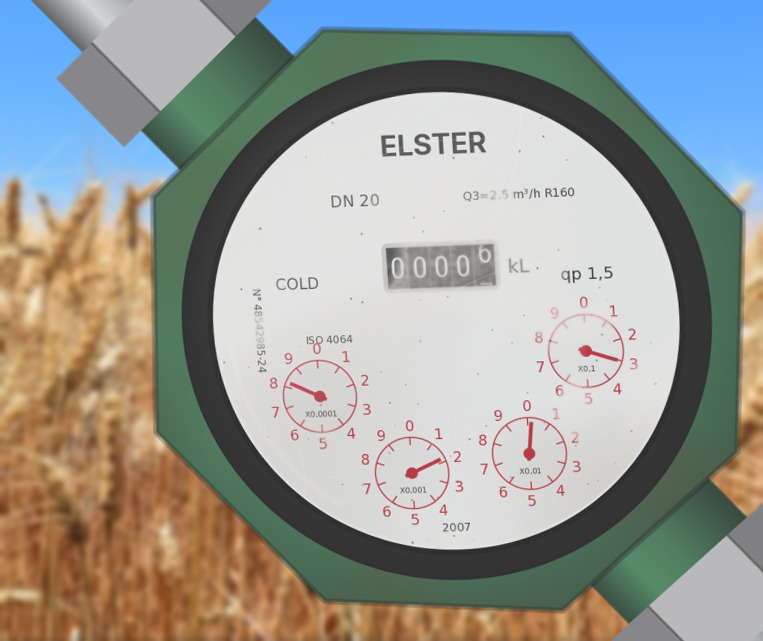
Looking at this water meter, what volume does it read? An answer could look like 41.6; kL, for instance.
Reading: 6.3018; kL
